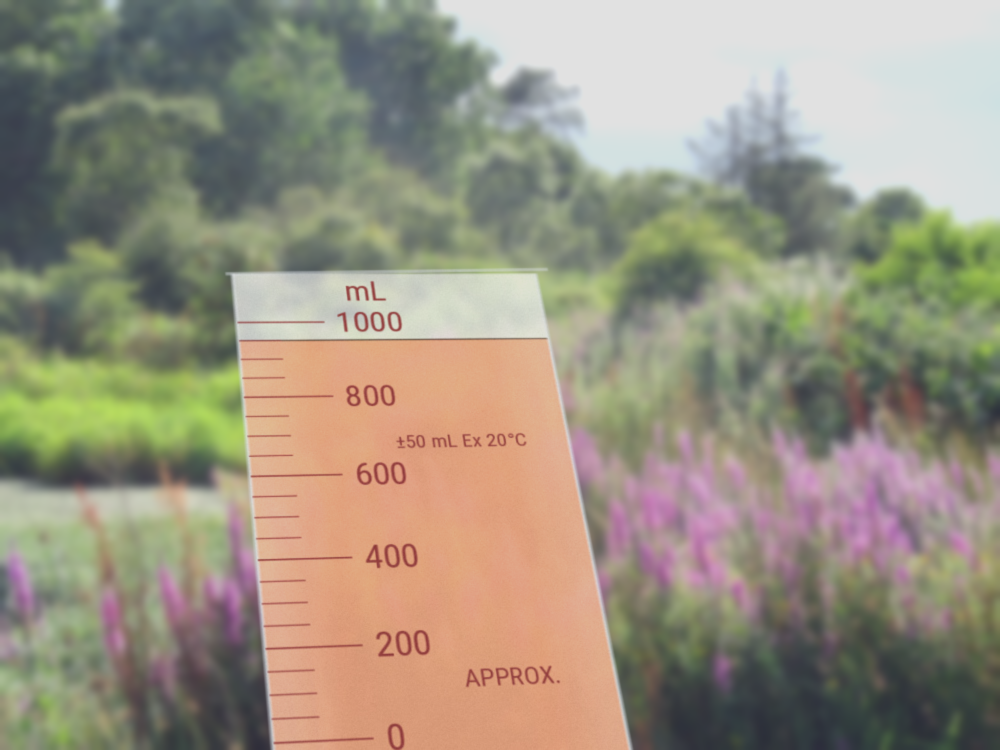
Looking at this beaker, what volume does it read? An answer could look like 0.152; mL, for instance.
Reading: 950; mL
